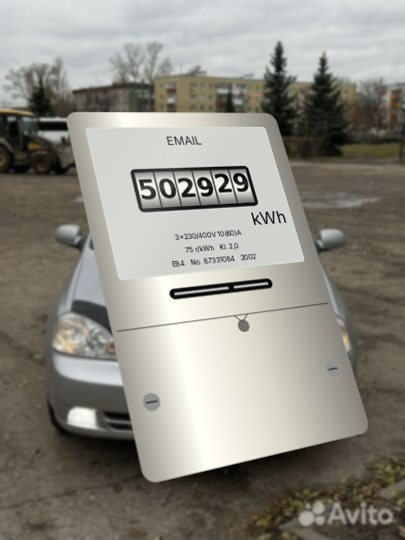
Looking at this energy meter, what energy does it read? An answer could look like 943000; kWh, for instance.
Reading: 502929; kWh
